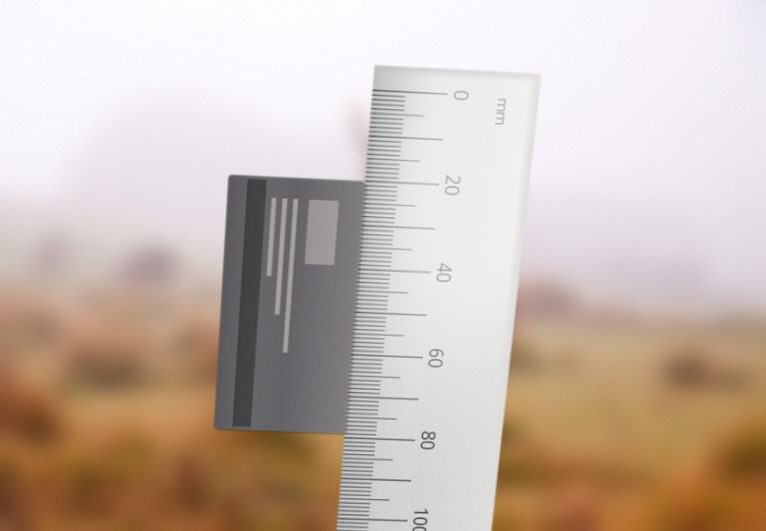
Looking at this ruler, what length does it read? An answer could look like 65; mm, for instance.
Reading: 59; mm
